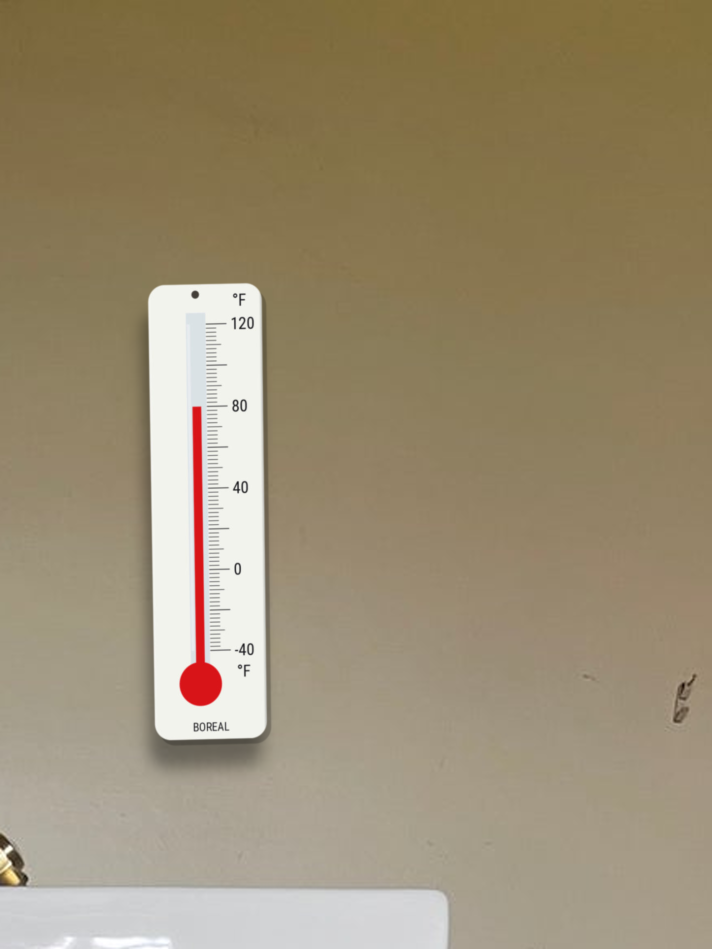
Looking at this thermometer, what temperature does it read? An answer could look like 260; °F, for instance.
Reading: 80; °F
